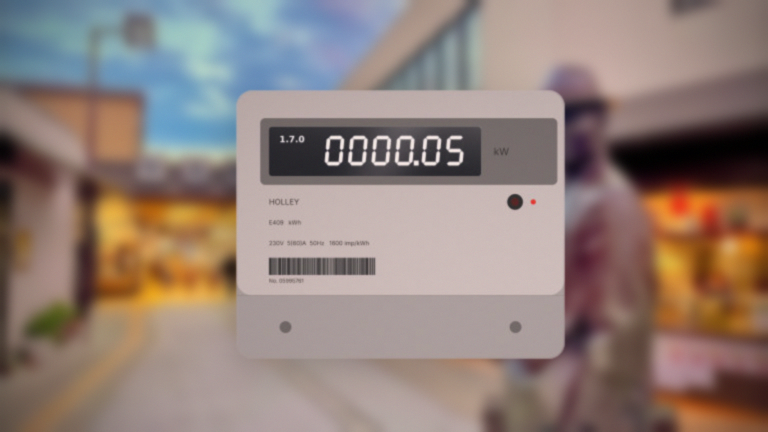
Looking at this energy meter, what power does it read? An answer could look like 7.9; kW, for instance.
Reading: 0.05; kW
